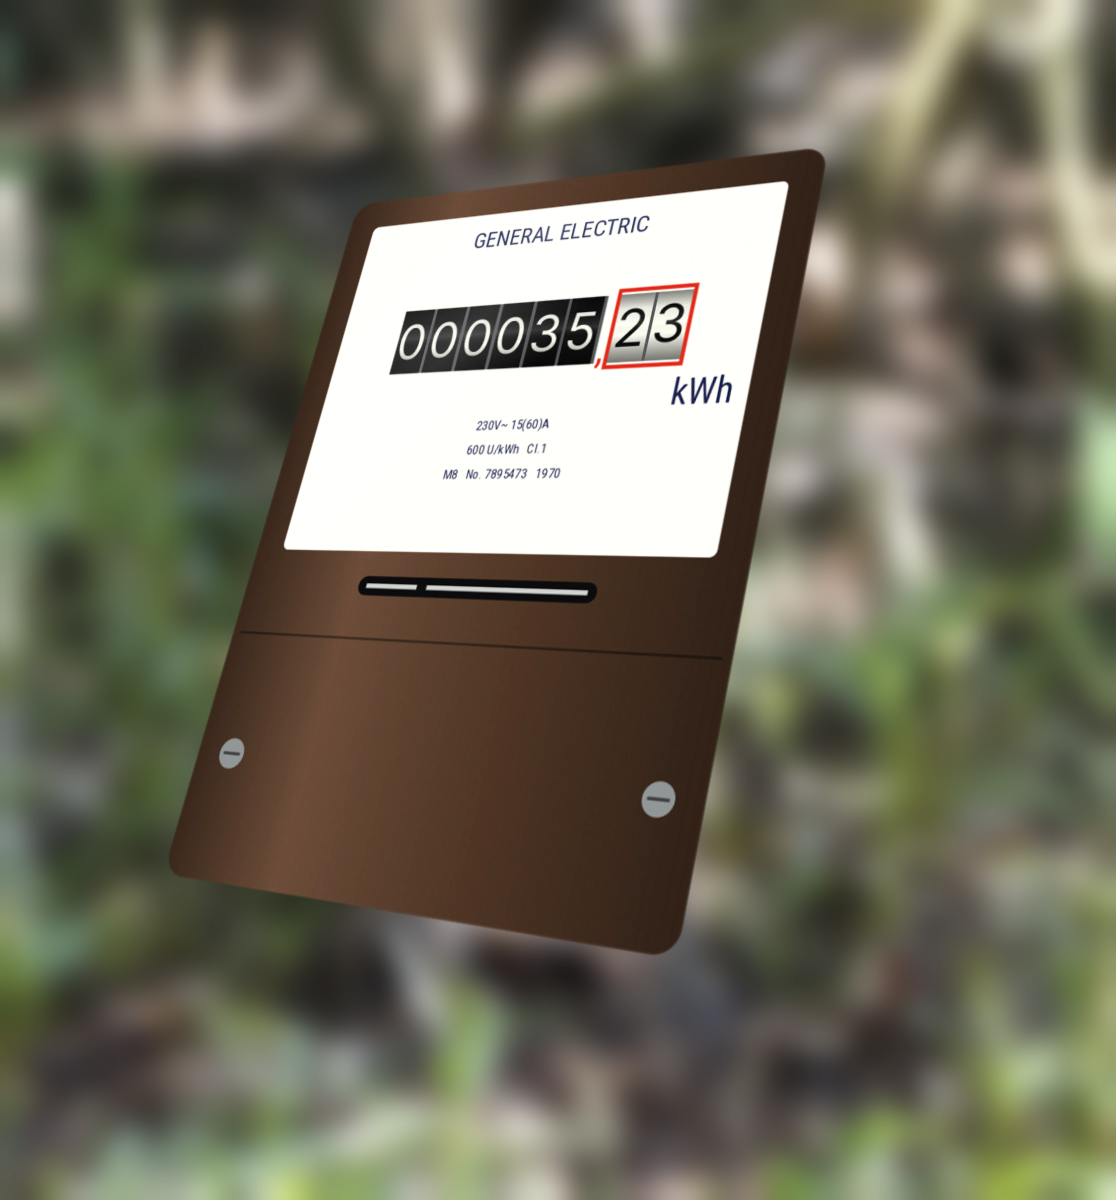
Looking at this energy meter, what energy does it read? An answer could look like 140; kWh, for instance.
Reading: 35.23; kWh
